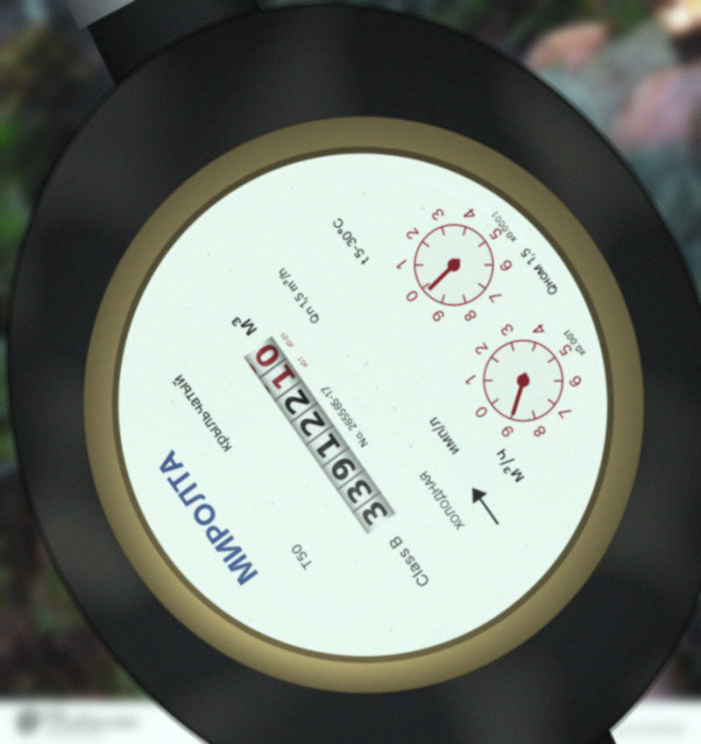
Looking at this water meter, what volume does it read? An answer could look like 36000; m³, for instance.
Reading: 339122.0989; m³
